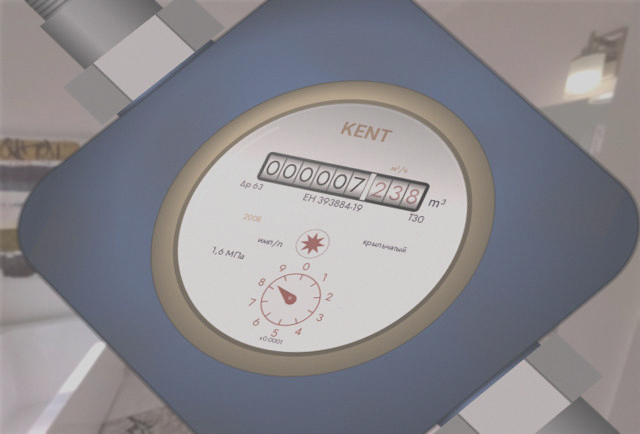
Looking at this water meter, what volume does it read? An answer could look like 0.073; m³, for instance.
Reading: 7.2388; m³
